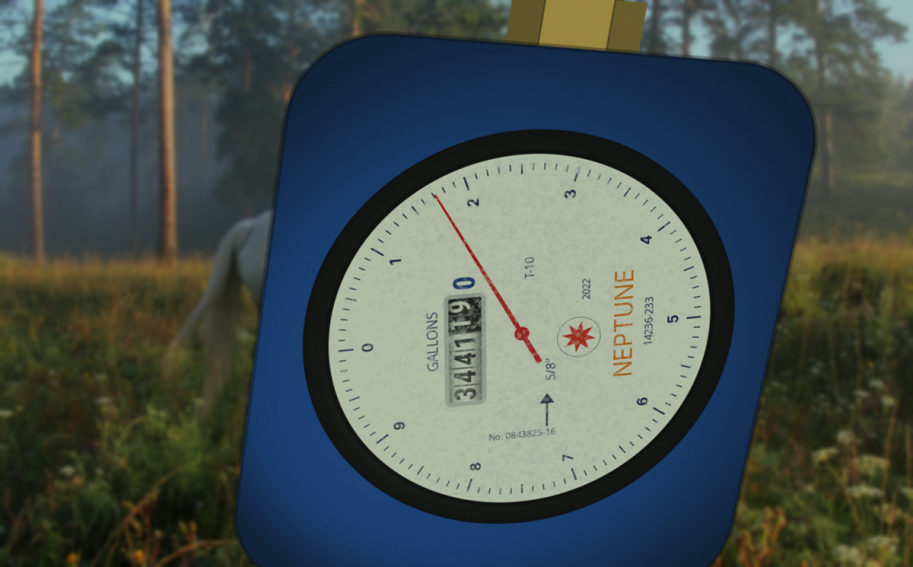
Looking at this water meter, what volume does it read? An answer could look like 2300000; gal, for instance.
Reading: 3441191.7; gal
